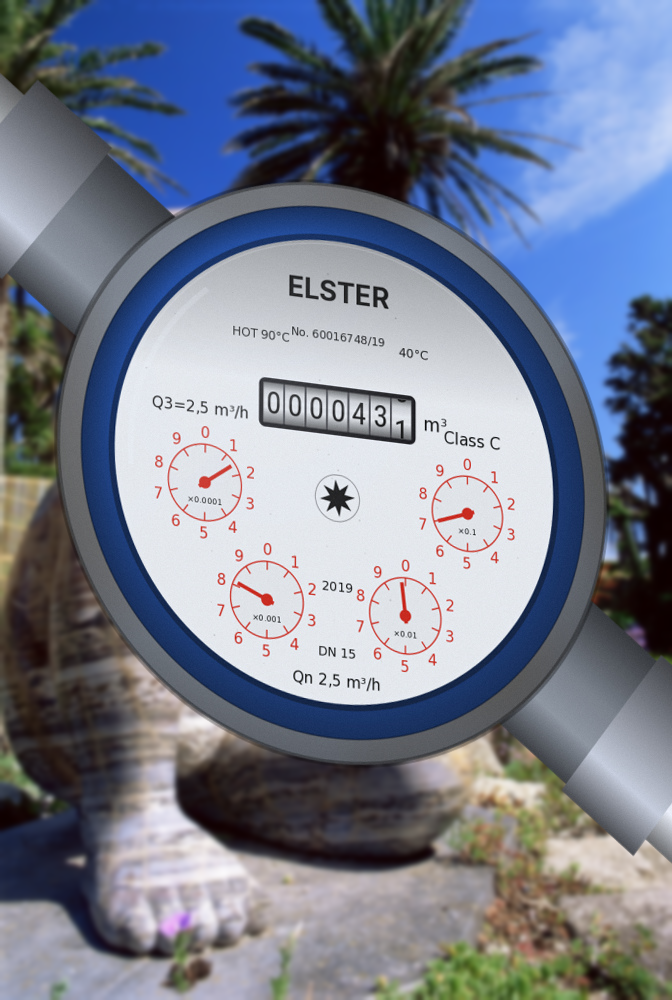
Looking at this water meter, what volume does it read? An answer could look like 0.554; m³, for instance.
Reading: 430.6981; m³
